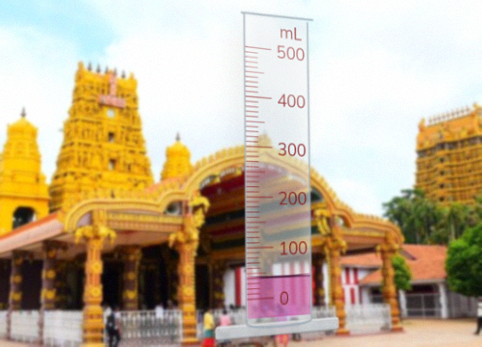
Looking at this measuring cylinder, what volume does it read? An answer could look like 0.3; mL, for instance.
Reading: 40; mL
